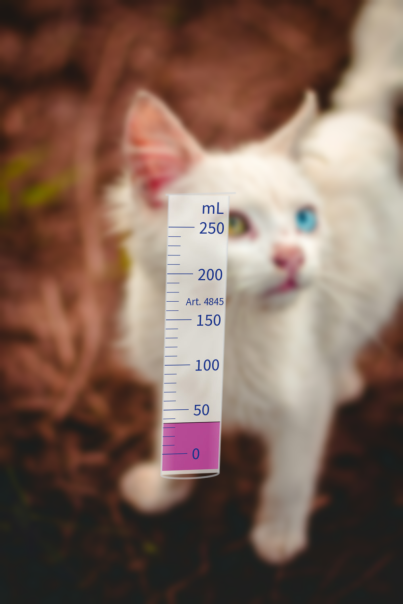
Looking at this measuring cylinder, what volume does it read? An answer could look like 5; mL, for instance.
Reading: 35; mL
